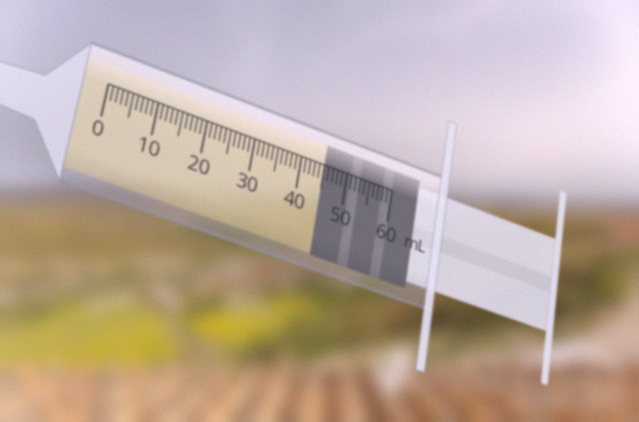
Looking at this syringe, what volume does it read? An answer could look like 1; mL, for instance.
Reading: 45; mL
